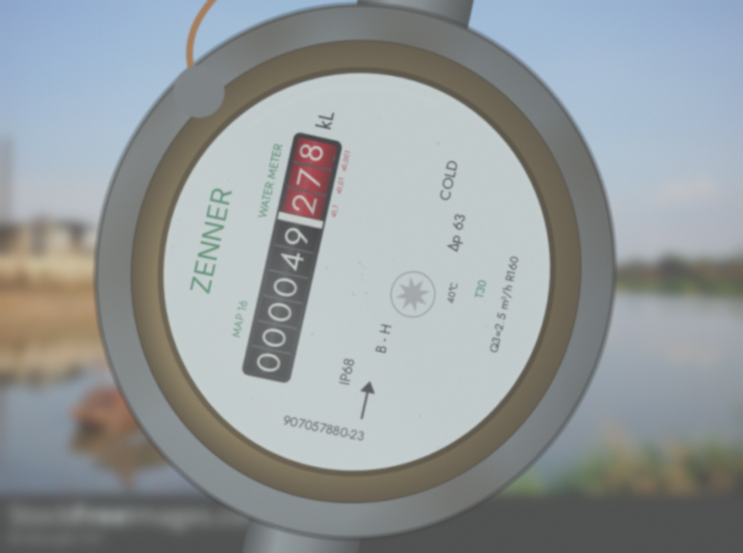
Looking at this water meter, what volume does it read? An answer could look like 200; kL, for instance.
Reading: 49.278; kL
